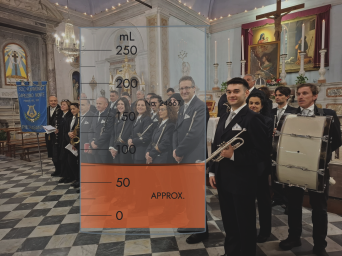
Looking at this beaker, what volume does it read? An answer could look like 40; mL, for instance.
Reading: 75; mL
